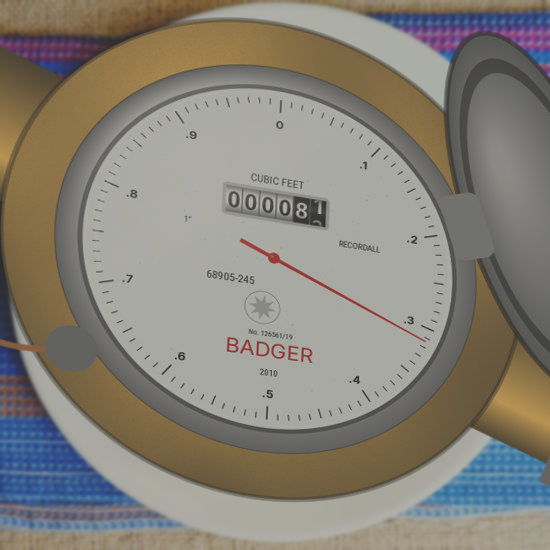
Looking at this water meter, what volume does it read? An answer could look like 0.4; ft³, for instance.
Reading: 81.31; ft³
